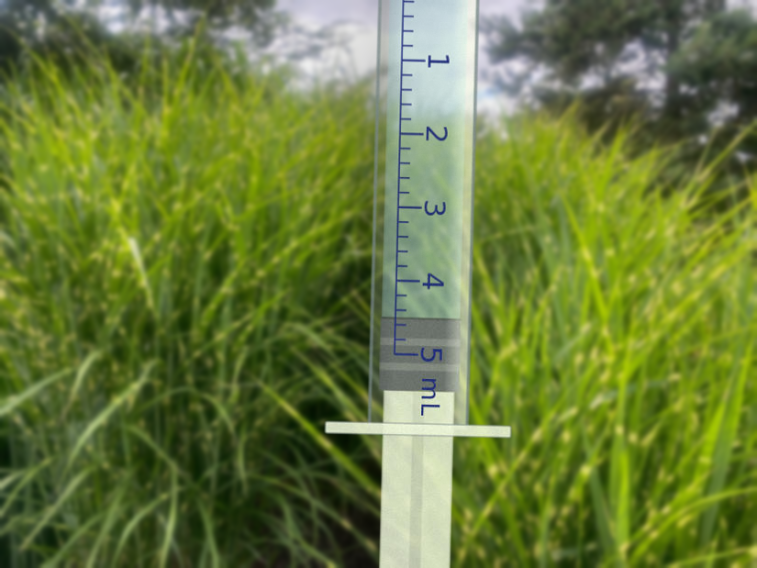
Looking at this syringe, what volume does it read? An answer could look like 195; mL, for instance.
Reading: 4.5; mL
